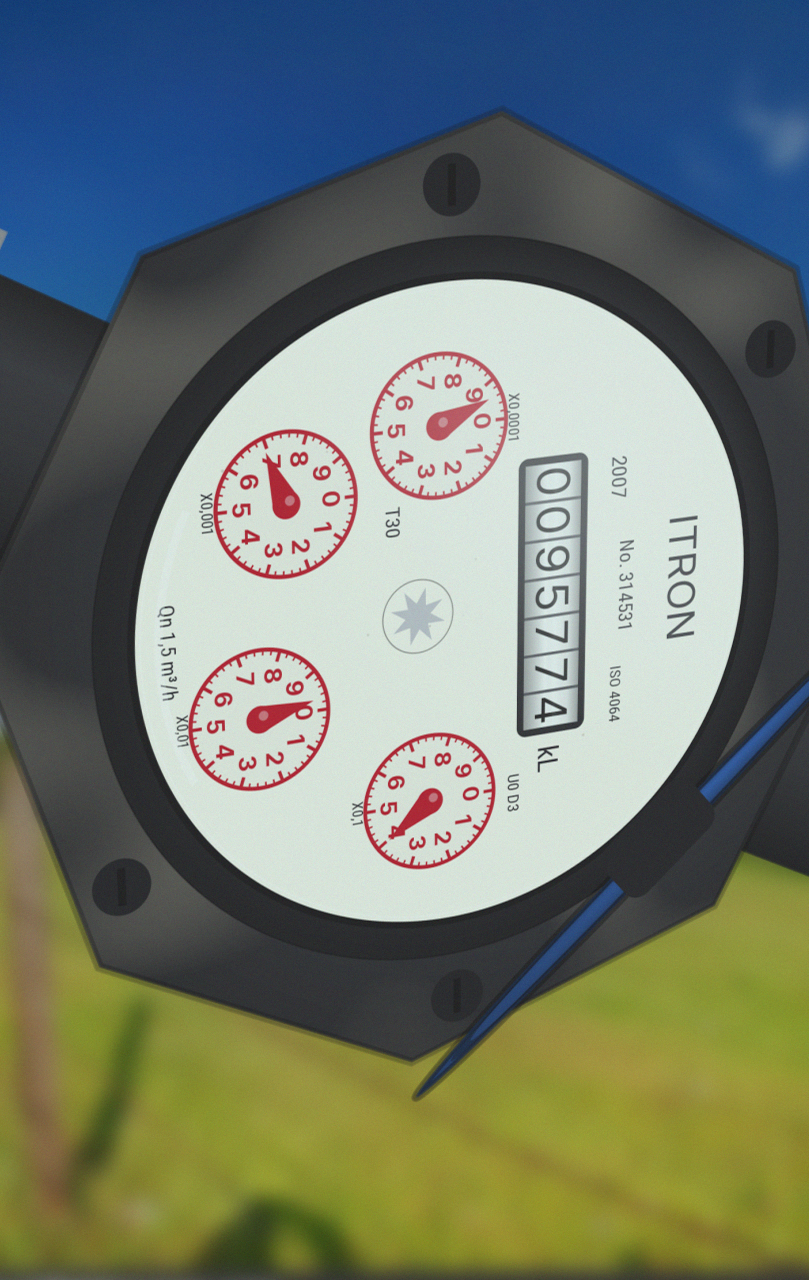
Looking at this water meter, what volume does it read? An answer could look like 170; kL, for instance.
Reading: 95774.3969; kL
